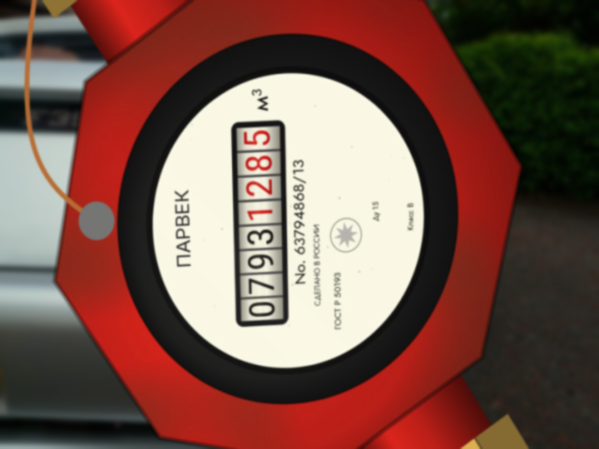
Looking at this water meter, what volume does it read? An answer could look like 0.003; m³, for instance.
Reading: 793.1285; m³
